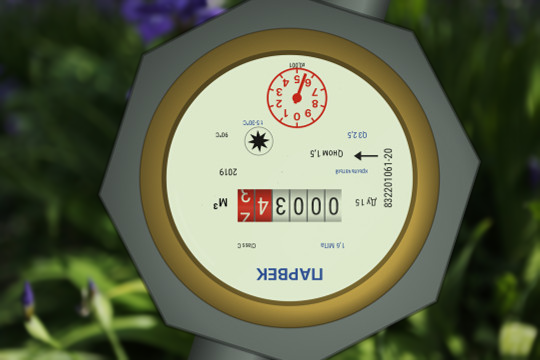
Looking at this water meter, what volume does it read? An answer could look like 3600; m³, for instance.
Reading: 3.425; m³
